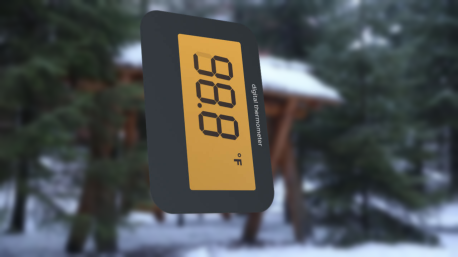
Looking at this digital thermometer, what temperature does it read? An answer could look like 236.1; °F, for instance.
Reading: 98.8; °F
